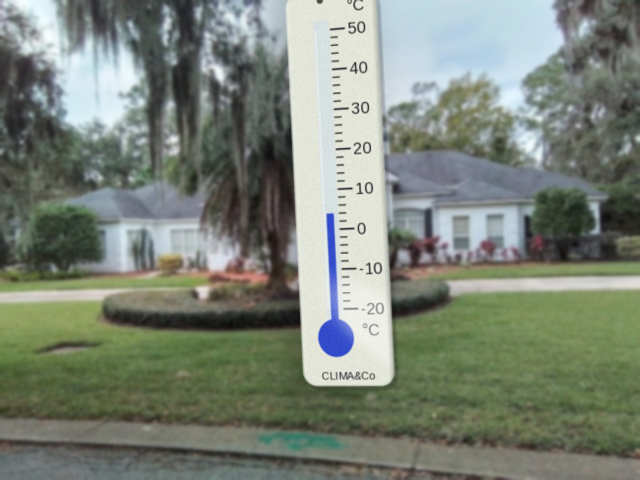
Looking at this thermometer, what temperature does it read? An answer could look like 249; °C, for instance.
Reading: 4; °C
